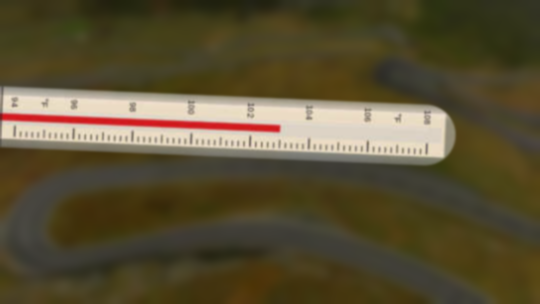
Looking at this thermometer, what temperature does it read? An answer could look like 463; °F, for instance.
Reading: 103; °F
